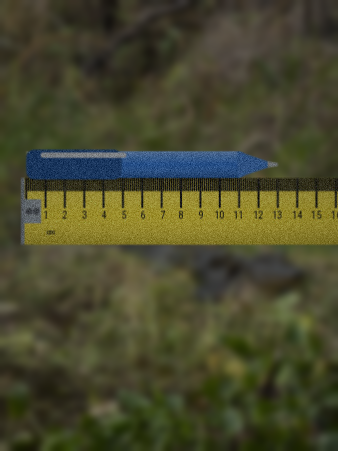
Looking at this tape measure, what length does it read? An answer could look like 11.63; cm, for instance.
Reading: 13; cm
